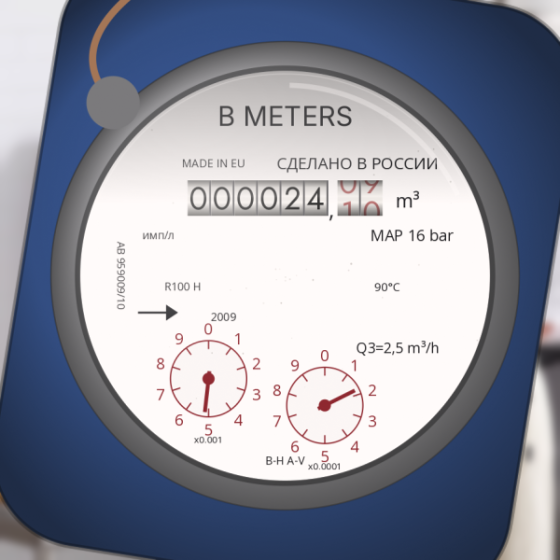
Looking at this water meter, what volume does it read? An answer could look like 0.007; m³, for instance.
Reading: 24.0951; m³
